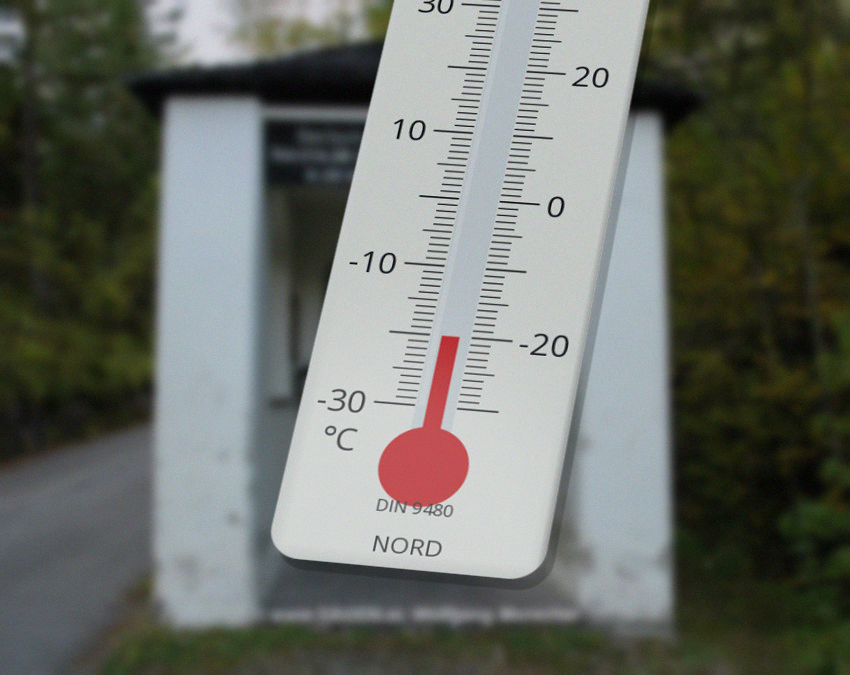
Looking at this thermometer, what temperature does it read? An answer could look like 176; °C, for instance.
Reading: -20; °C
